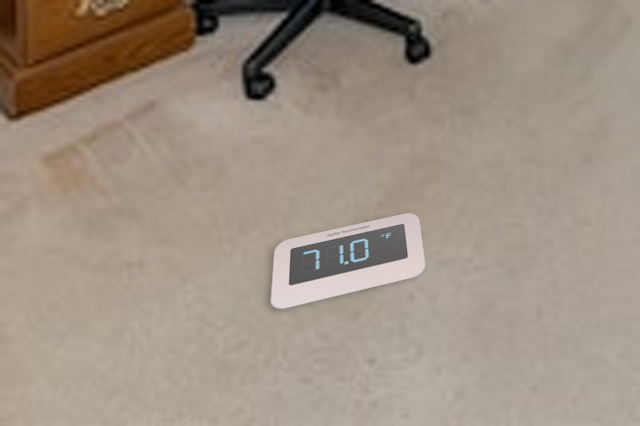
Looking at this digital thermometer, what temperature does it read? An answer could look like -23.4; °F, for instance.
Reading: 71.0; °F
